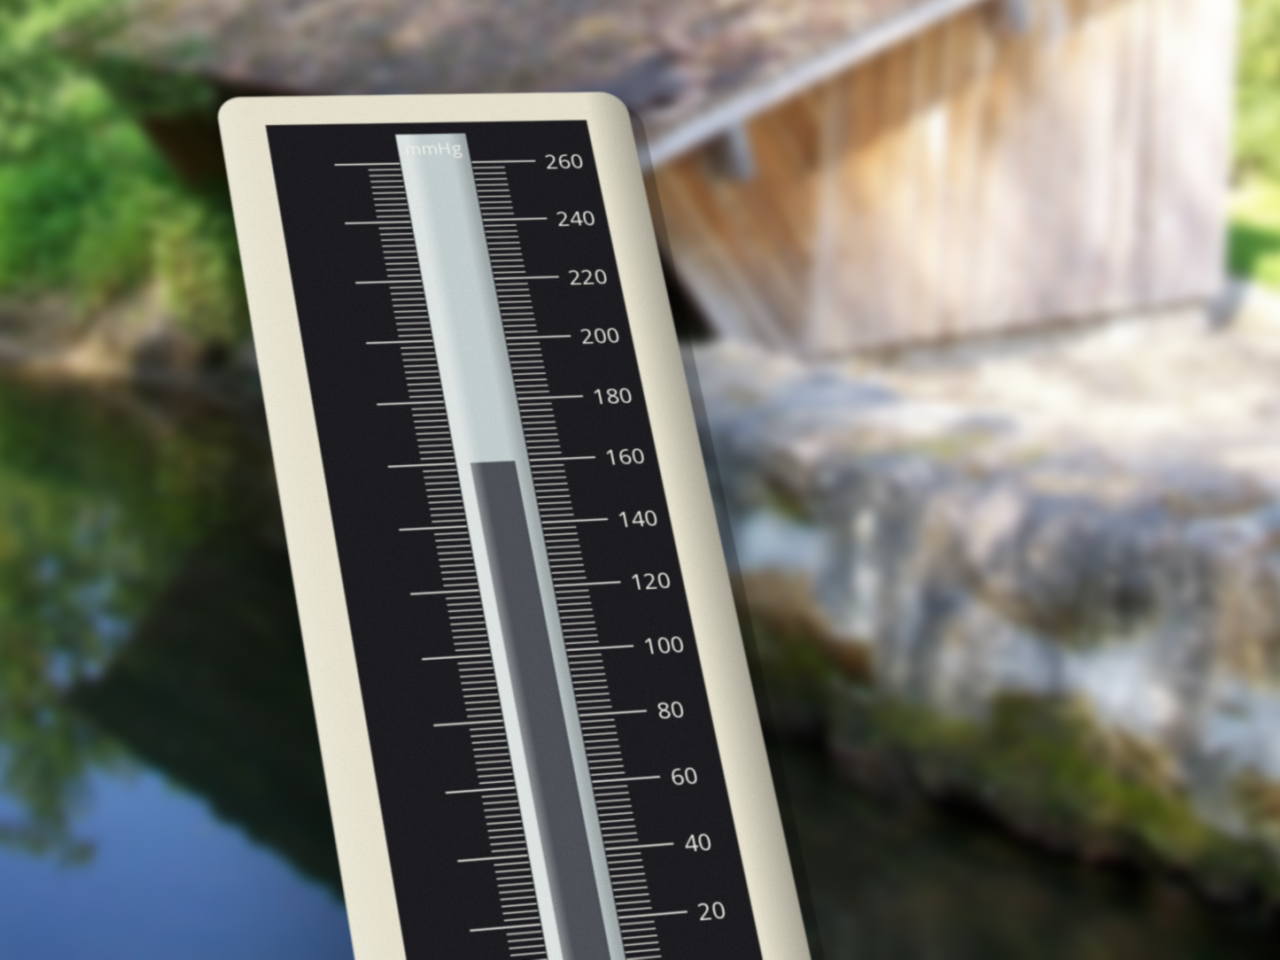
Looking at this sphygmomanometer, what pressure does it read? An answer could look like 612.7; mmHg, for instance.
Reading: 160; mmHg
